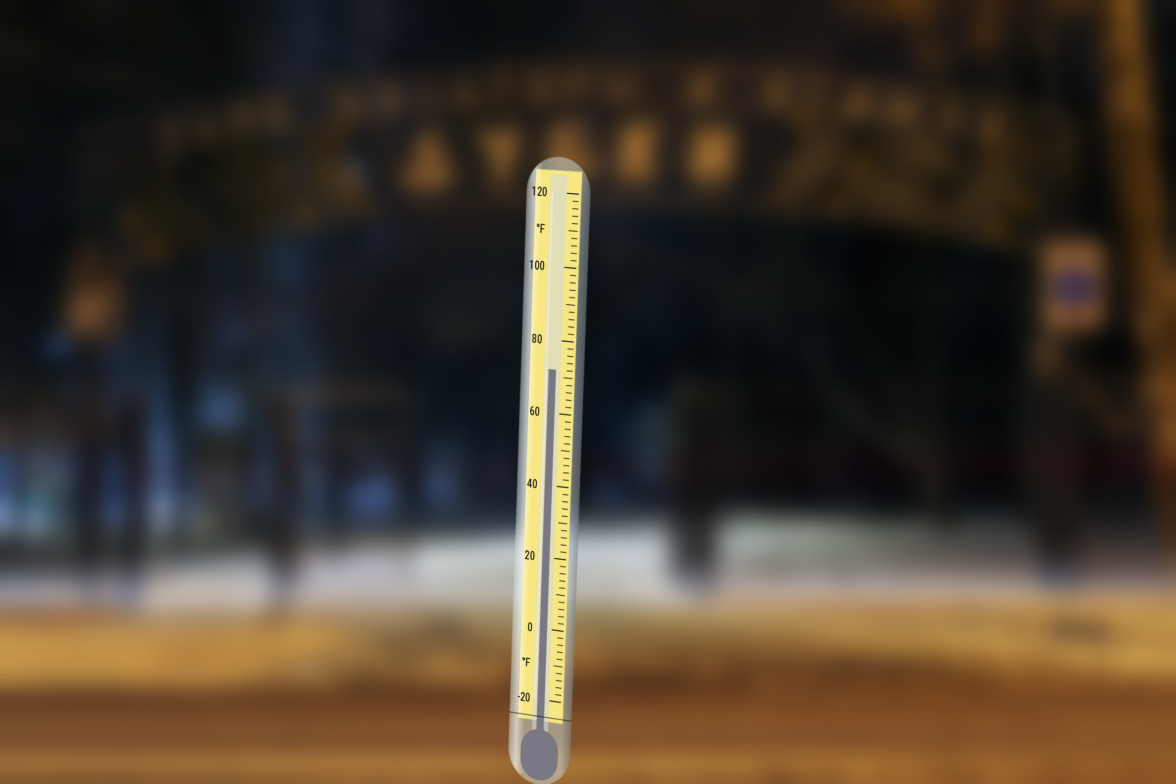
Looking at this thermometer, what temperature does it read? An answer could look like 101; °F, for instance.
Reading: 72; °F
